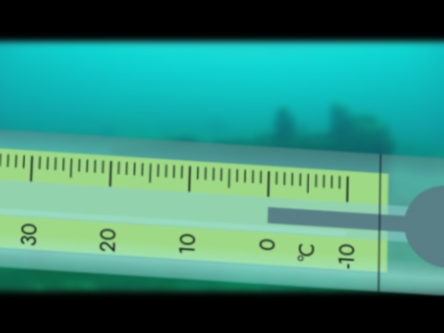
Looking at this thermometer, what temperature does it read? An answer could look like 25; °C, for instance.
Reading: 0; °C
